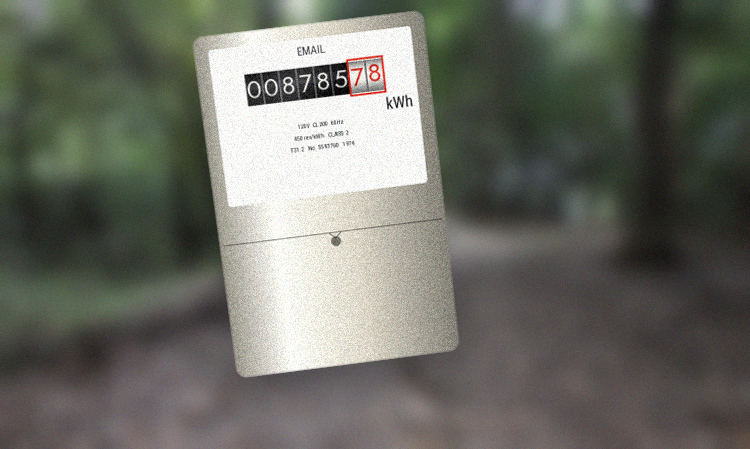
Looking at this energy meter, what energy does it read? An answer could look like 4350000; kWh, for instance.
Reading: 8785.78; kWh
